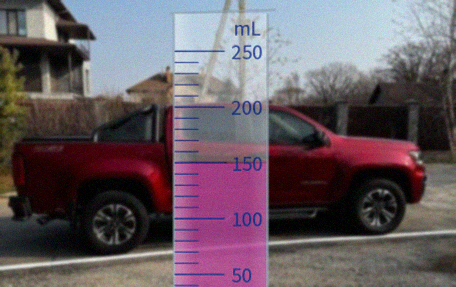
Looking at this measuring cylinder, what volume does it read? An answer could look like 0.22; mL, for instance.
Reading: 150; mL
